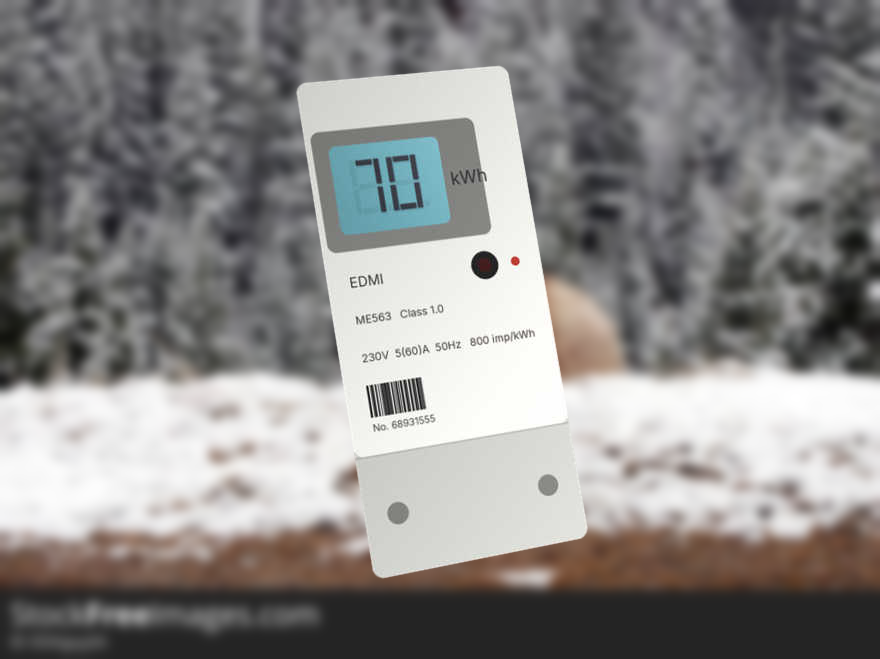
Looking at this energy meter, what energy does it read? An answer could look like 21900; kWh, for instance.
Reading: 70; kWh
